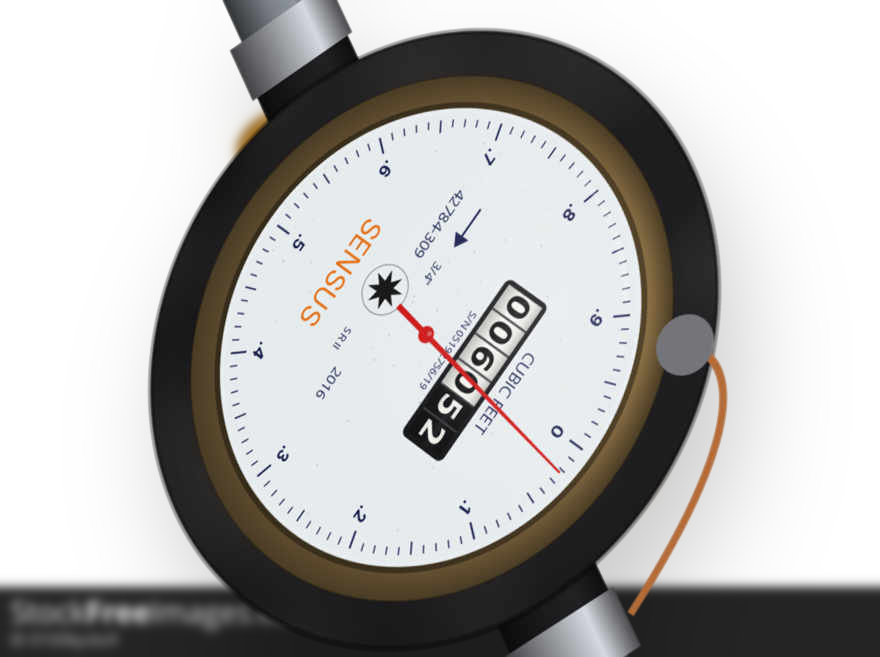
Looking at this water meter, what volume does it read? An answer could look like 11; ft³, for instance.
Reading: 6052.02; ft³
